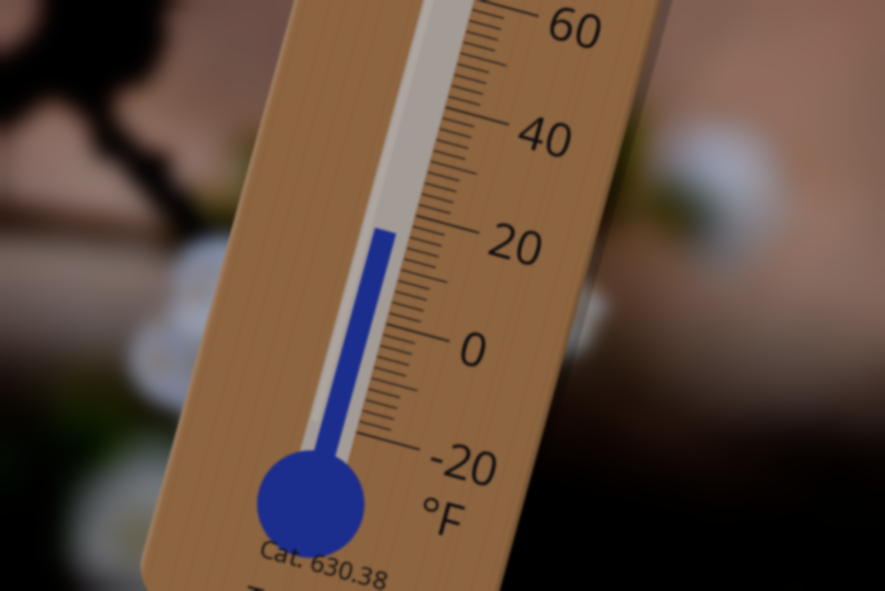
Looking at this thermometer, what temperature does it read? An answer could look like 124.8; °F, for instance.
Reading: 16; °F
